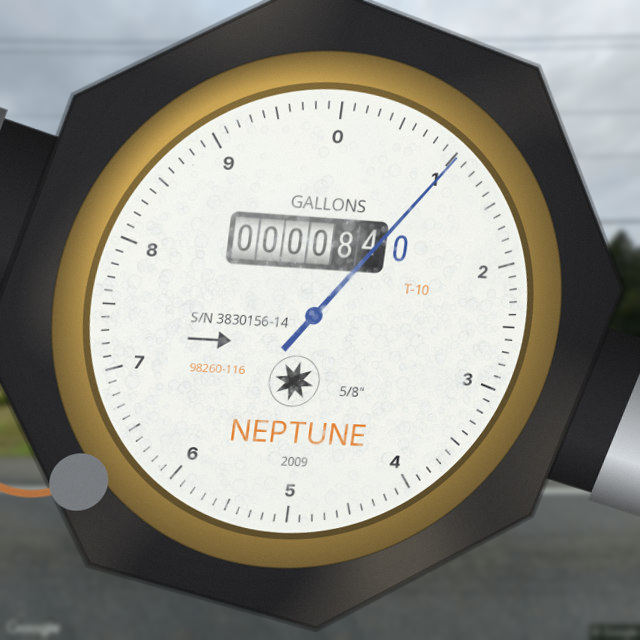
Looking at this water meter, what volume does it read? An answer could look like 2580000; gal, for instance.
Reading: 841.0; gal
